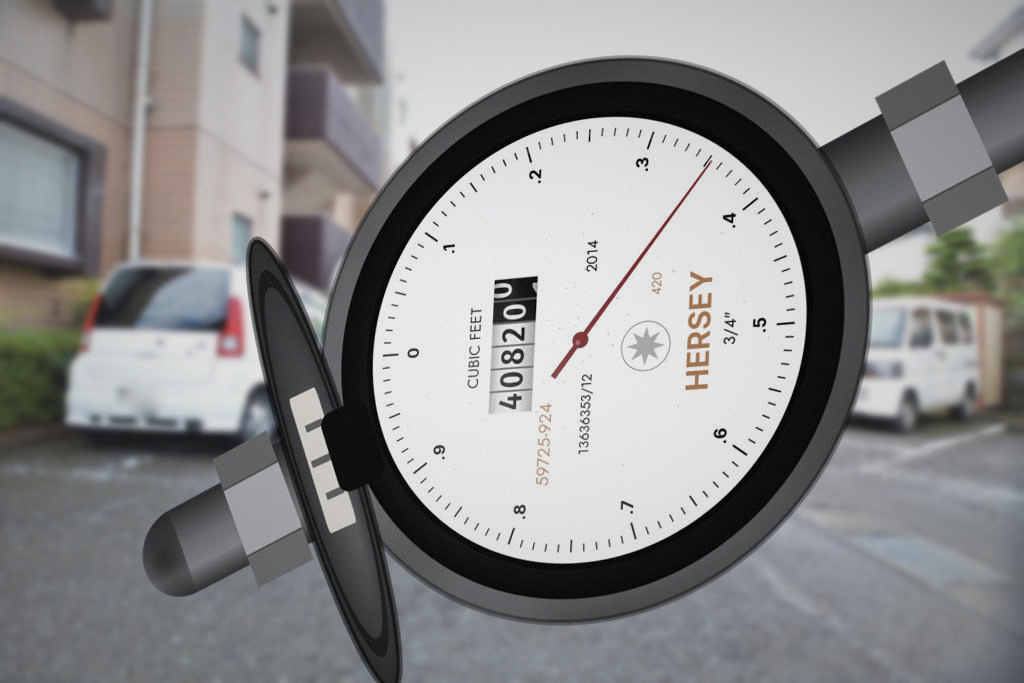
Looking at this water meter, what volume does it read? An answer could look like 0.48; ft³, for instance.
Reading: 408200.35; ft³
